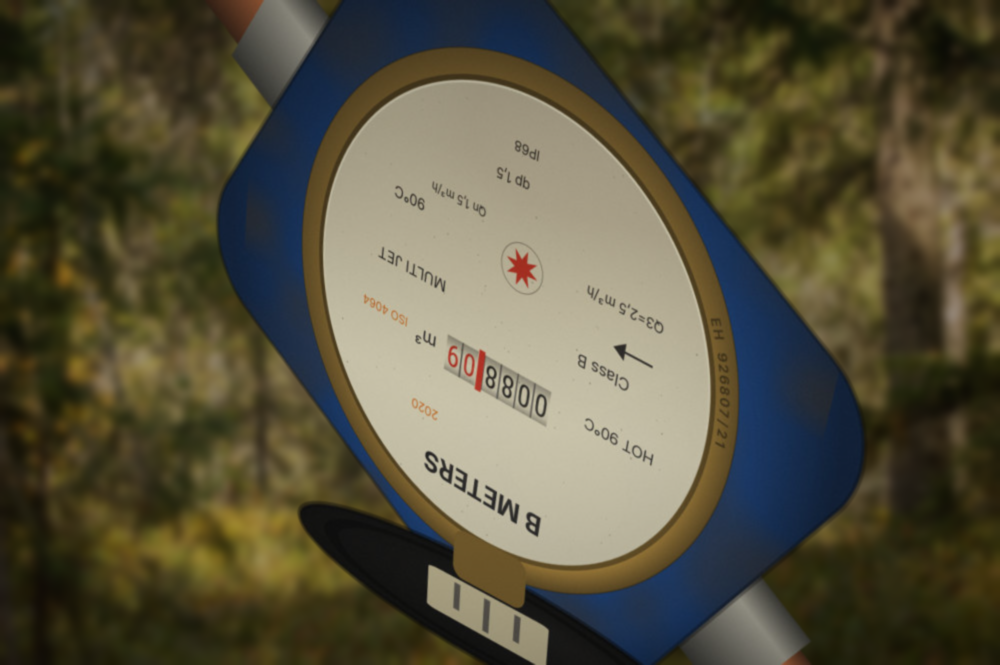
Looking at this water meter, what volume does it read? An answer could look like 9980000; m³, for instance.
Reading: 88.09; m³
